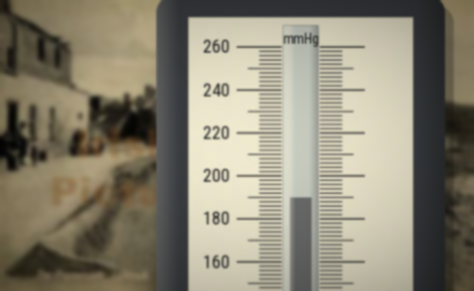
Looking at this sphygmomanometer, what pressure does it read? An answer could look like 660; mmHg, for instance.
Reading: 190; mmHg
